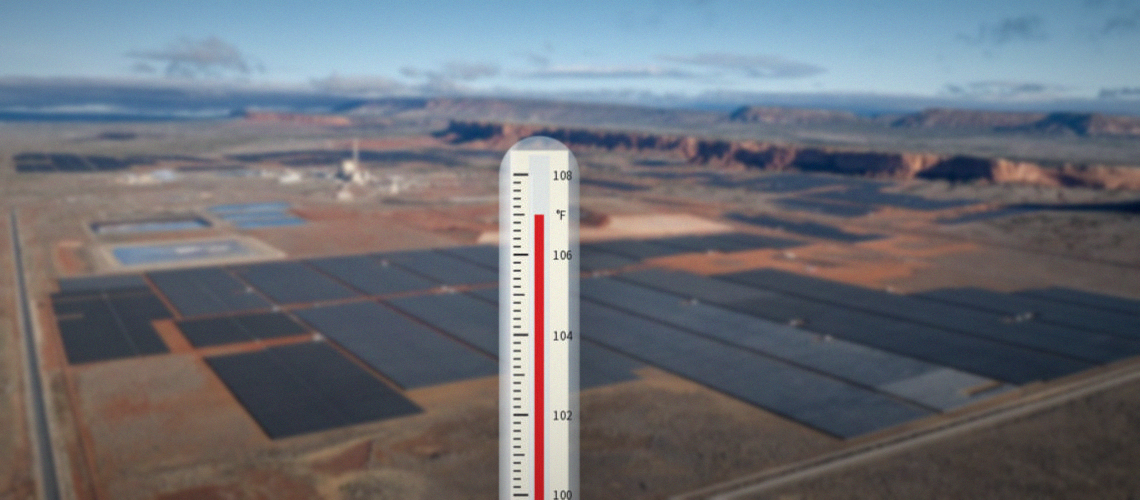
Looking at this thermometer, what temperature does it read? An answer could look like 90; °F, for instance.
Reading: 107; °F
